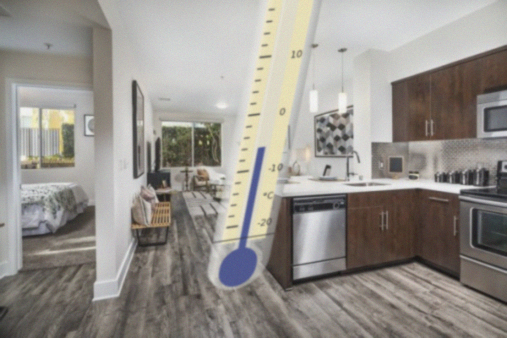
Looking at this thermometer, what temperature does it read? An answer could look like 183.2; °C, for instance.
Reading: -6; °C
